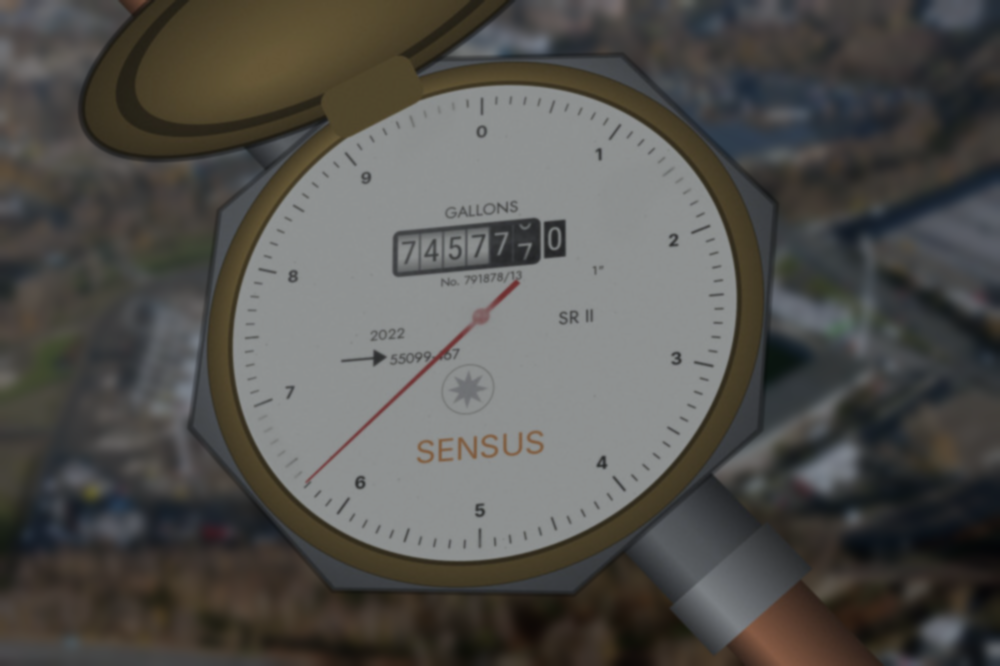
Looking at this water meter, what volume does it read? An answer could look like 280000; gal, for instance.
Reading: 7457766.3; gal
